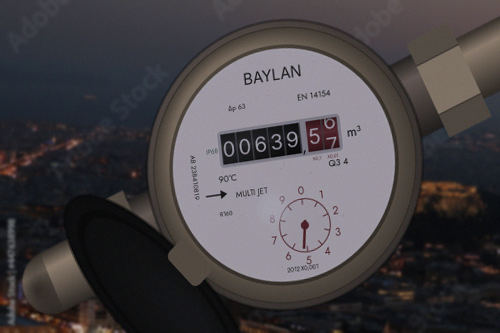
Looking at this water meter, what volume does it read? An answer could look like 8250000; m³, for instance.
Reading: 639.565; m³
